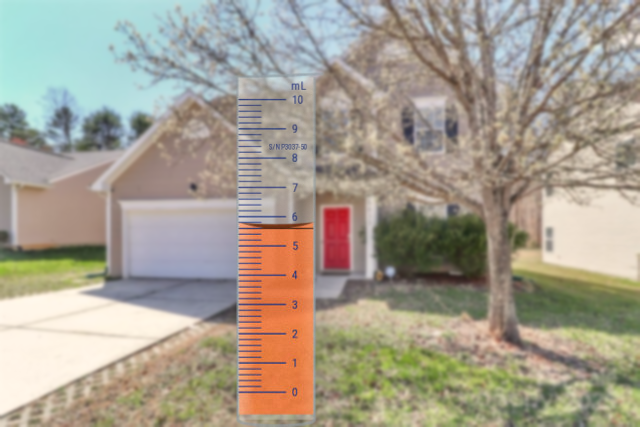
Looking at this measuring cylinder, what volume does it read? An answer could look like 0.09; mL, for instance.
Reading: 5.6; mL
